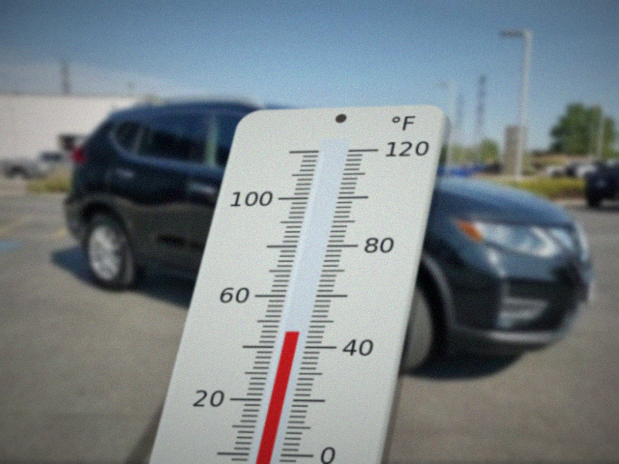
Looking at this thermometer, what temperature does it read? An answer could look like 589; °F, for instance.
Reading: 46; °F
